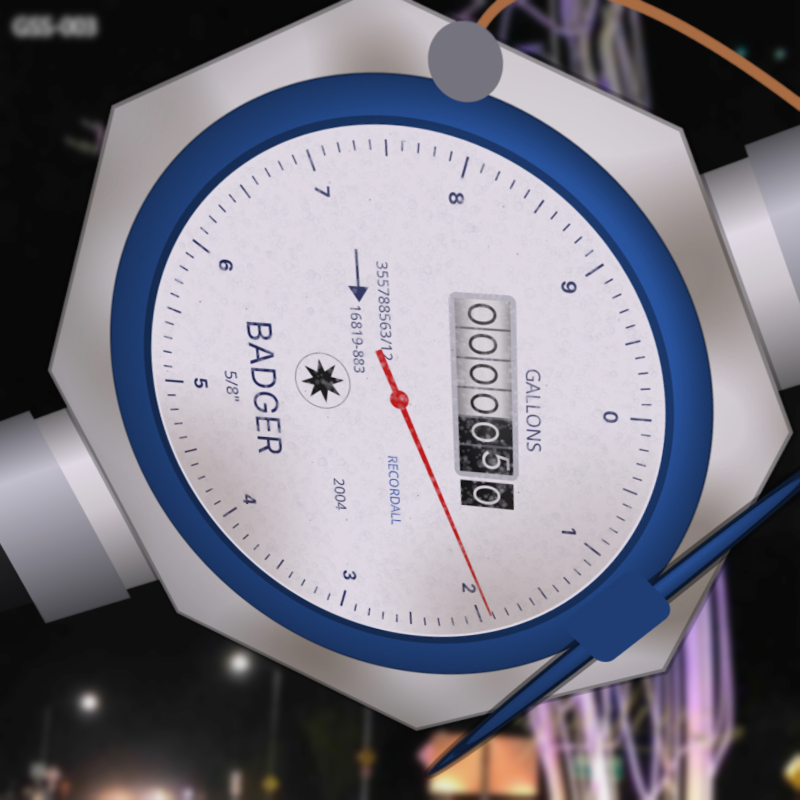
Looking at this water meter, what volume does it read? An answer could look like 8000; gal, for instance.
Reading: 51.9; gal
